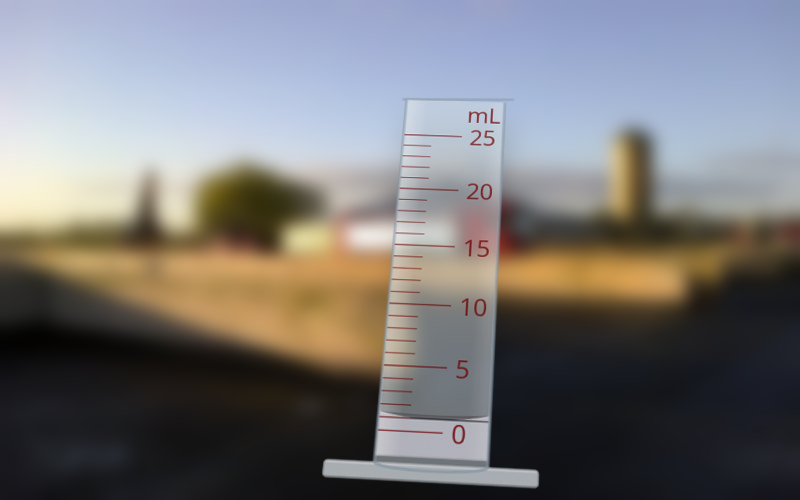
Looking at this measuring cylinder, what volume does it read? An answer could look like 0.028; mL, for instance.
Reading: 1; mL
